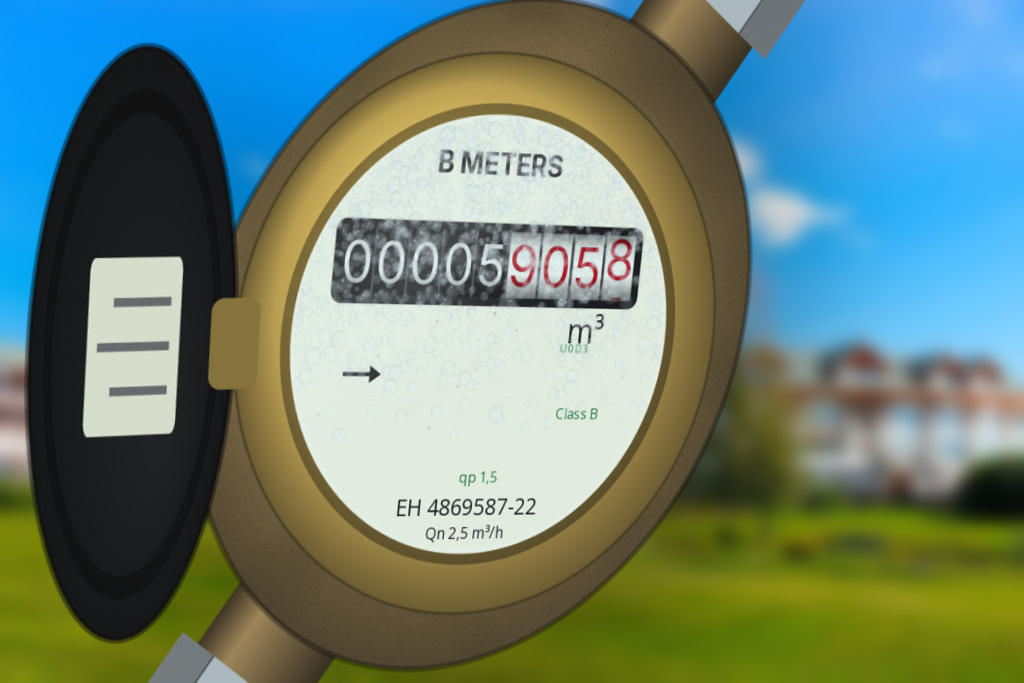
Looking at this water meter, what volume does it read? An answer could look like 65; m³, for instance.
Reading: 5.9058; m³
